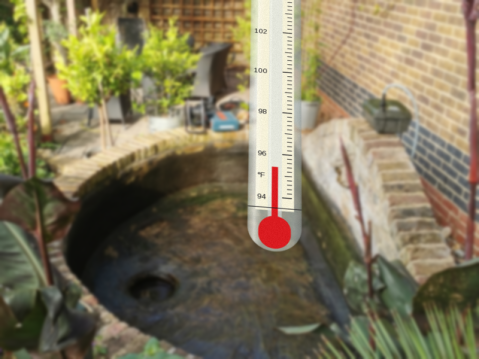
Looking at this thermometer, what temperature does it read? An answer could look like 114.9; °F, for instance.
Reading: 95.4; °F
